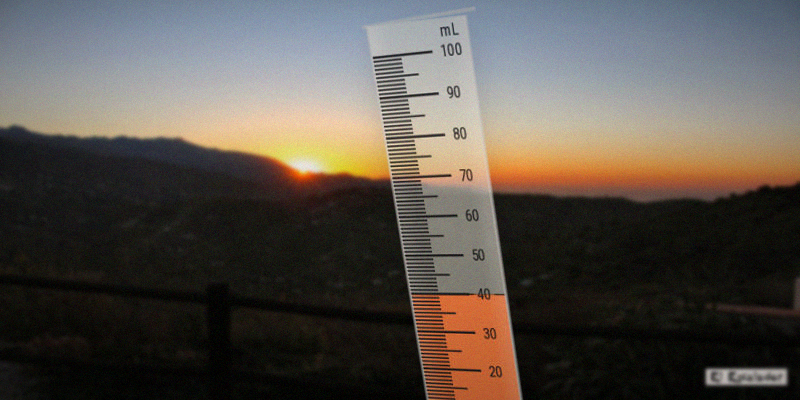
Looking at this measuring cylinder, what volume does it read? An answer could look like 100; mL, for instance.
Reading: 40; mL
